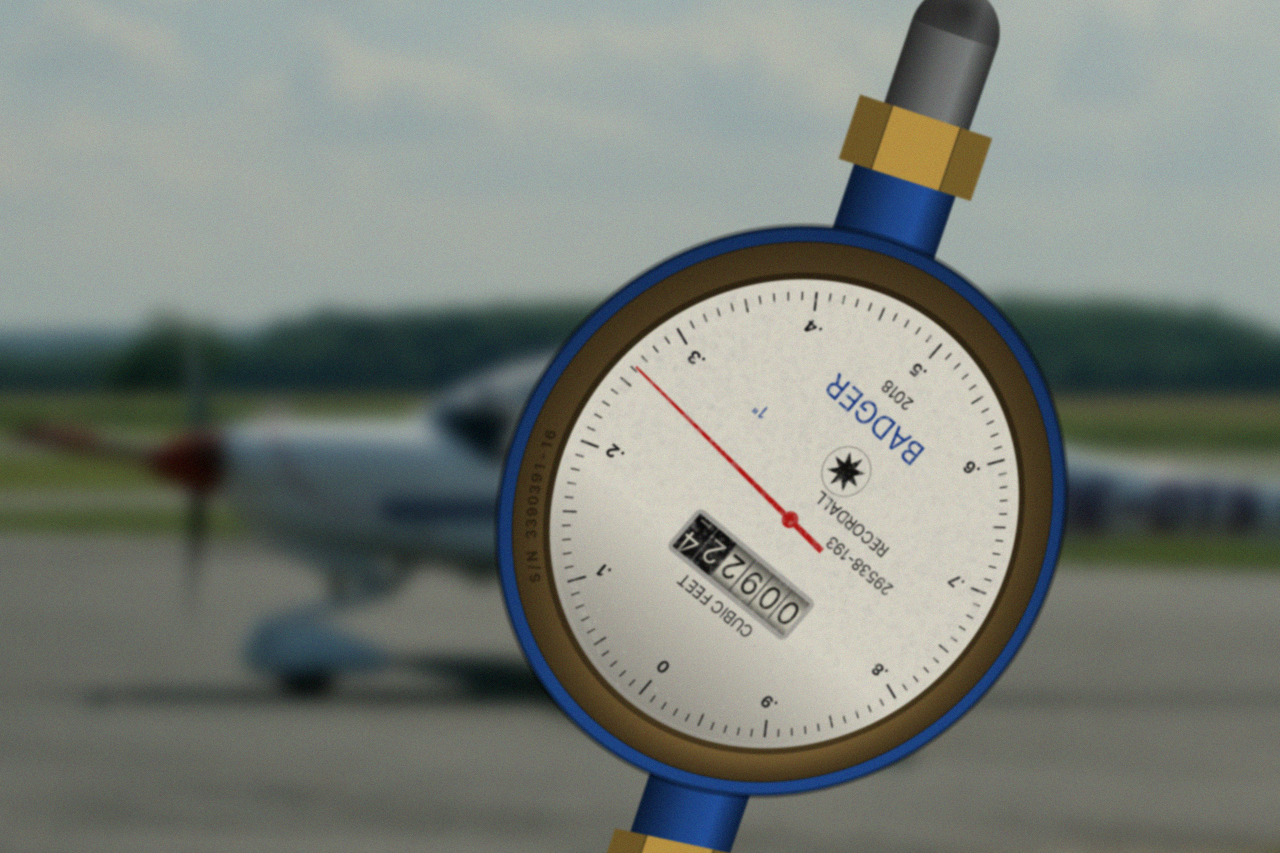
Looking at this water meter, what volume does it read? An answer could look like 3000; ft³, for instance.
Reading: 9224.26; ft³
